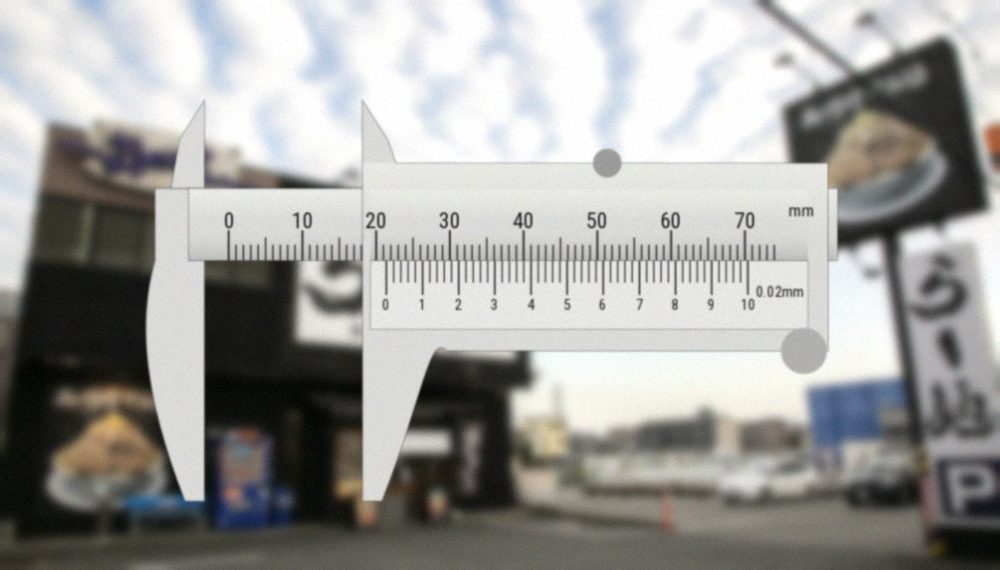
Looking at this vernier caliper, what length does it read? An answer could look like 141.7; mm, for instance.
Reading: 21.4; mm
